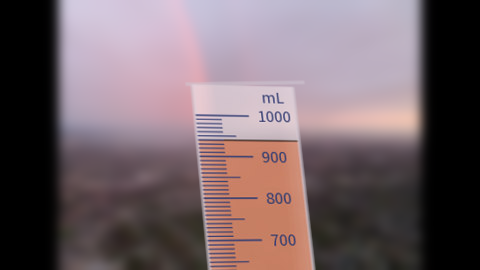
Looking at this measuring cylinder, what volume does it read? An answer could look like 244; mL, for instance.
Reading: 940; mL
